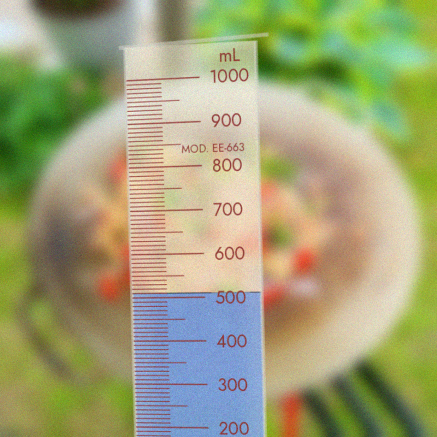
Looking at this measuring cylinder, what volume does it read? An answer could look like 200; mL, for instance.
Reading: 510; mL
